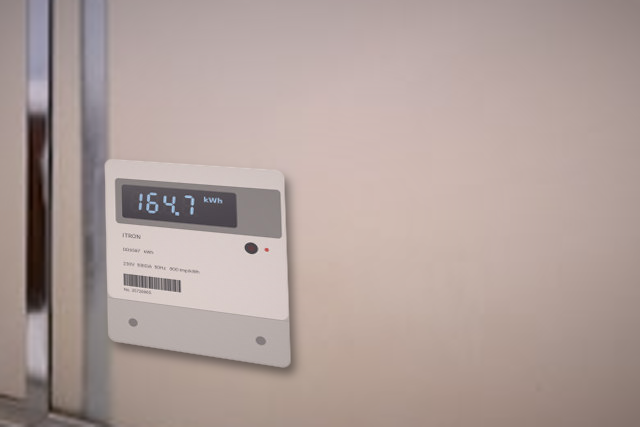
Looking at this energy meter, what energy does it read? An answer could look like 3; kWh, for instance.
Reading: 164.7; kWh
